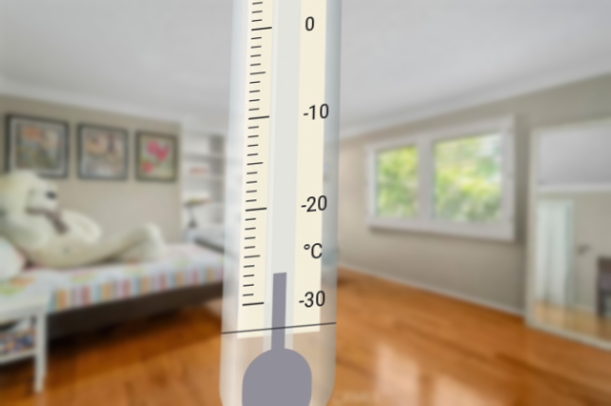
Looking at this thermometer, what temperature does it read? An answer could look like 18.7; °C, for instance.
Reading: -27; °C
